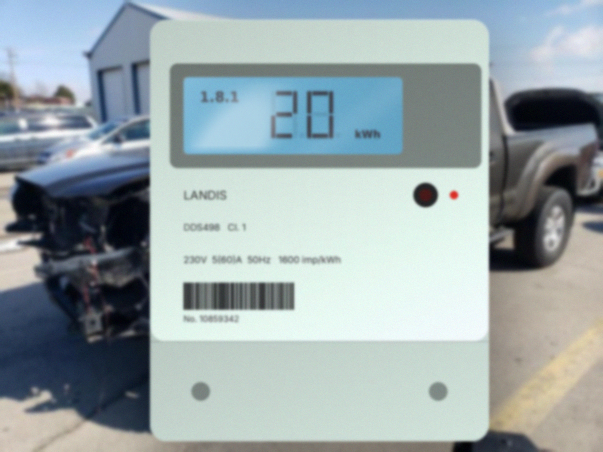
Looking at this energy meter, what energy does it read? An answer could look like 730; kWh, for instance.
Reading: 20; kWh
